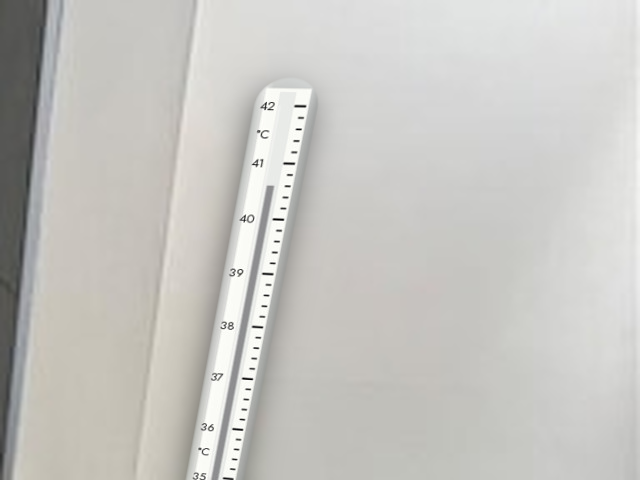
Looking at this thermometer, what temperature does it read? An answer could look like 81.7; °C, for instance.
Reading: 40.6; °C
